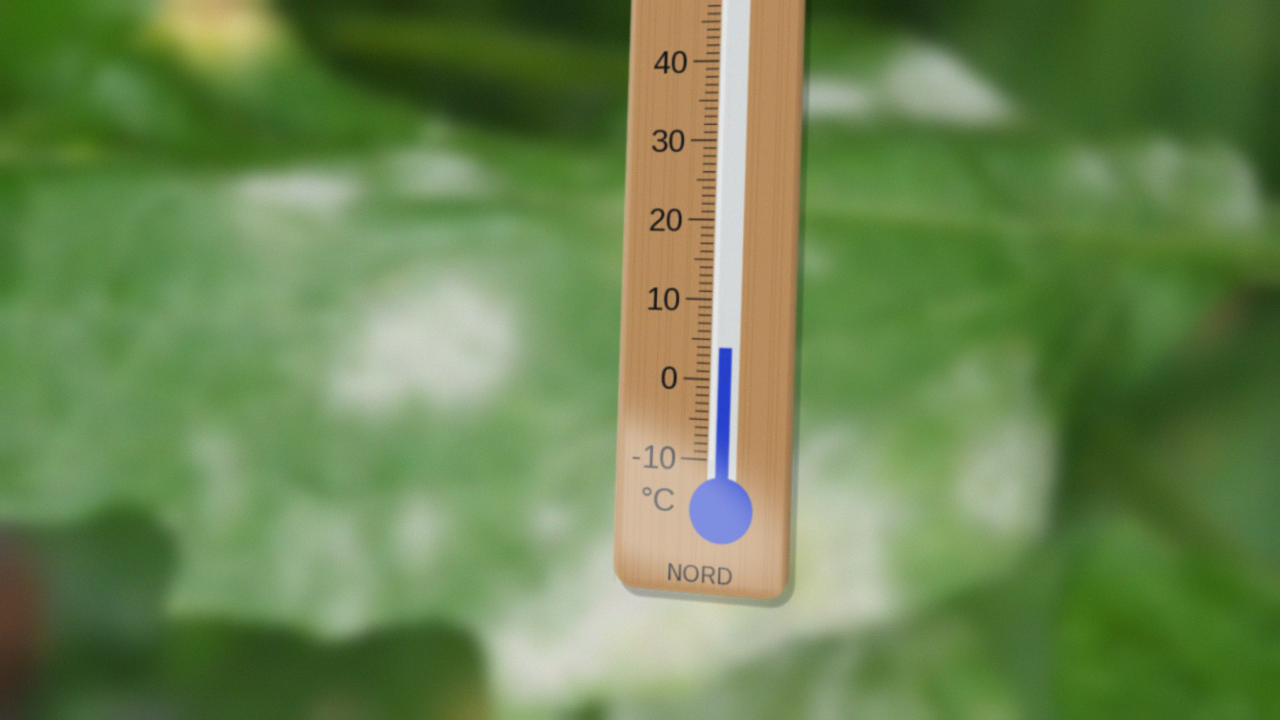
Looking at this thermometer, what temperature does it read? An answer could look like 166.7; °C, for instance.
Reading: 4; °C
